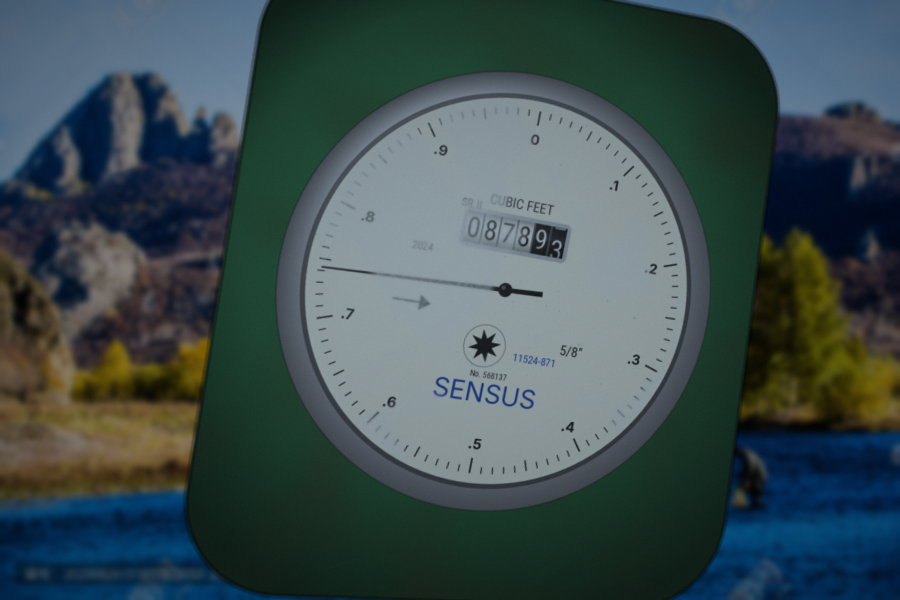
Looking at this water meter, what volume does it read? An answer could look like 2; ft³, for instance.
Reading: 87892.74; ft³
